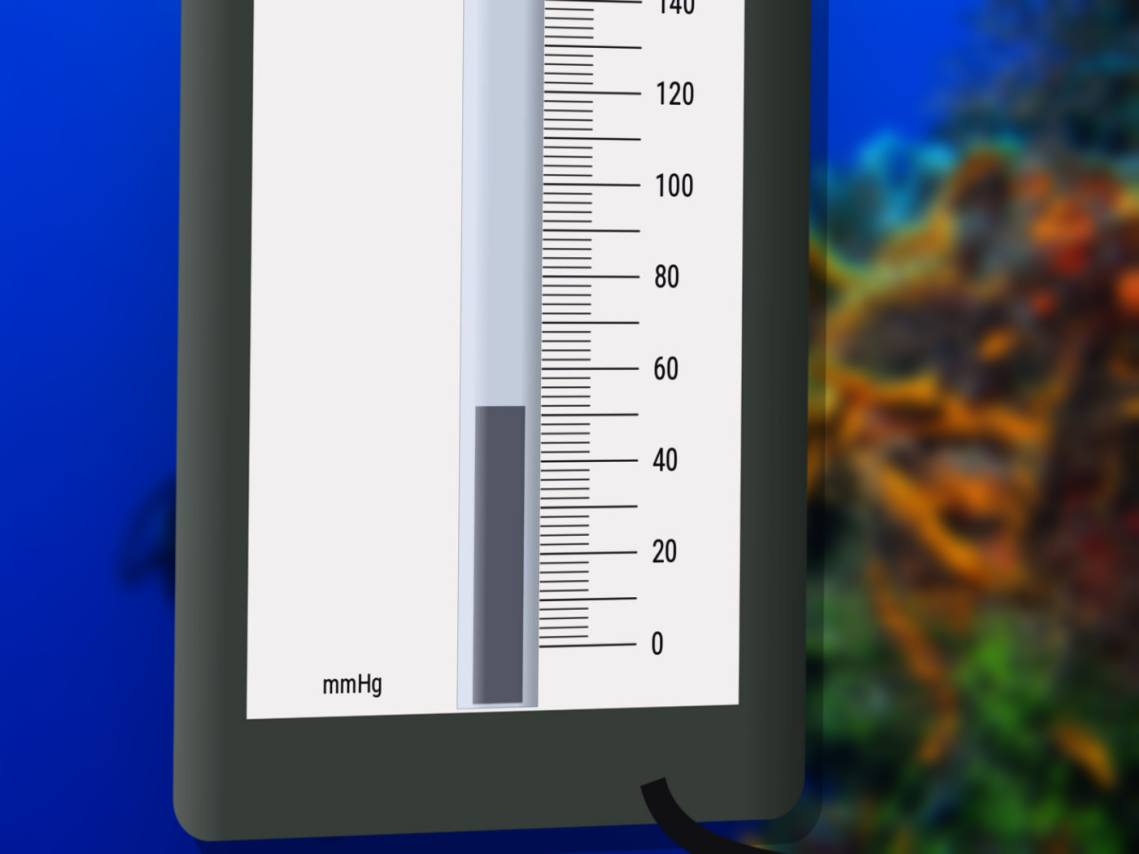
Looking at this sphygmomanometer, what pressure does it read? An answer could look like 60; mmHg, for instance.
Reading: 52; mmHg
